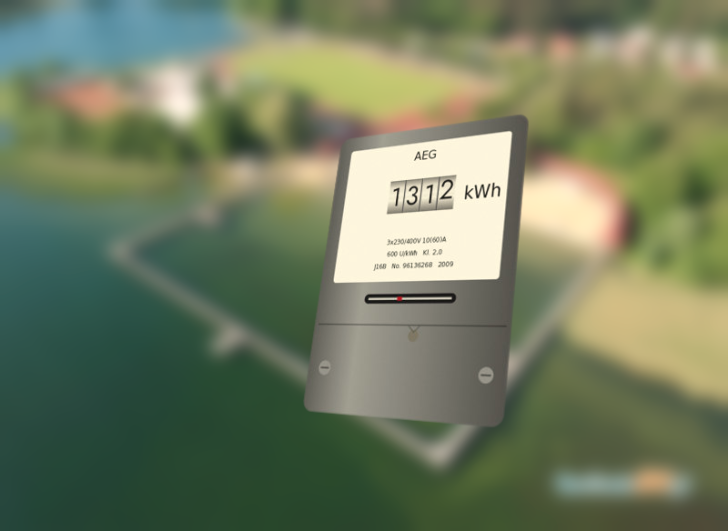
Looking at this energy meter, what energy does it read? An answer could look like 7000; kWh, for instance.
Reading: 1312; kWh
